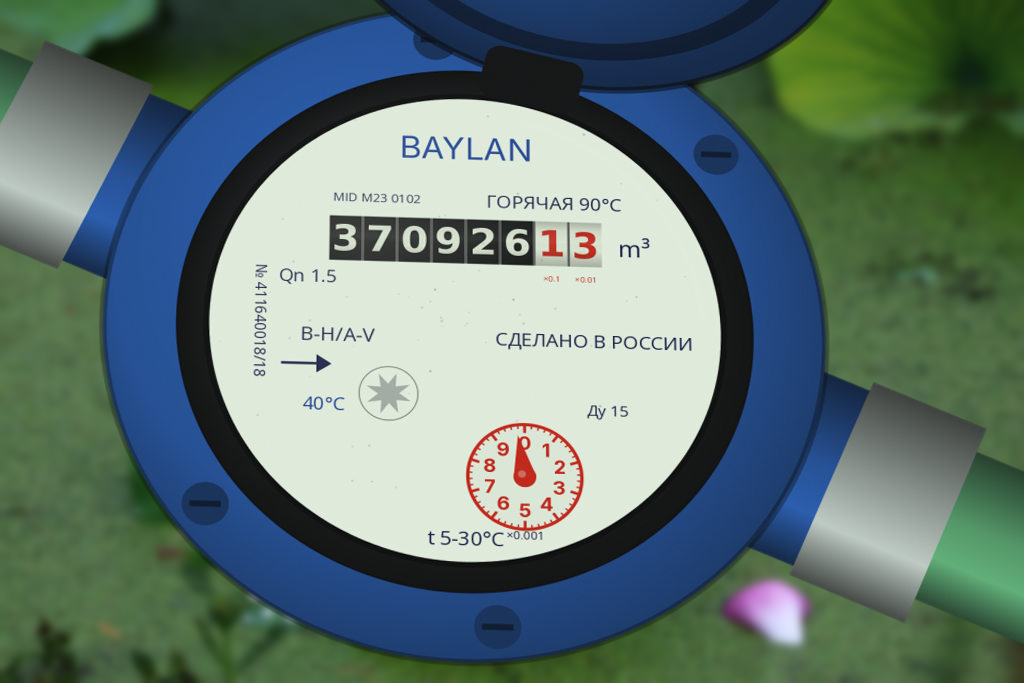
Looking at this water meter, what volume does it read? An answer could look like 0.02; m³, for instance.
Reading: 370926.129; m³
